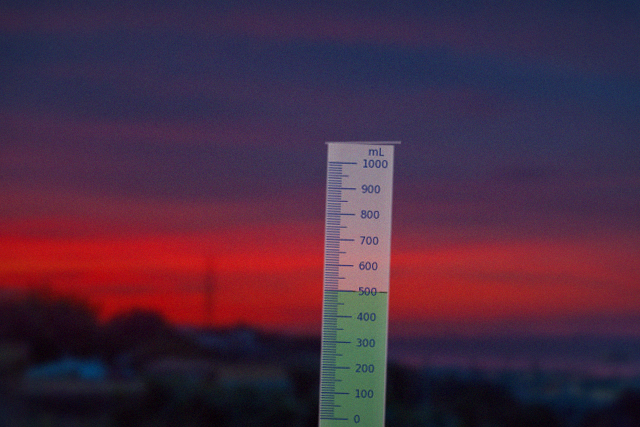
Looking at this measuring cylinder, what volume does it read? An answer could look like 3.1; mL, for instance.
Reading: 500; mL
